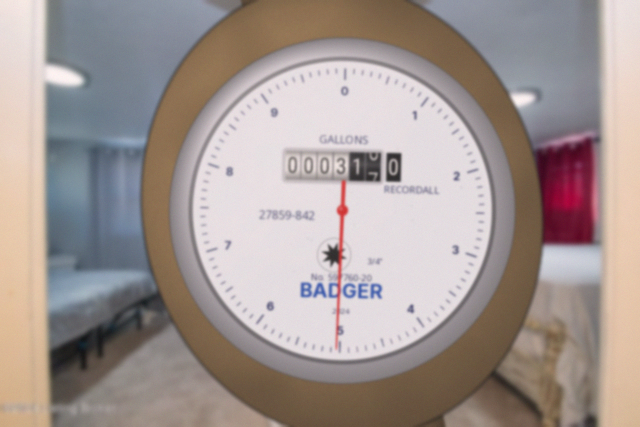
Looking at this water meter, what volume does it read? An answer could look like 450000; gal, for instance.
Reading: 3165.0; gal
